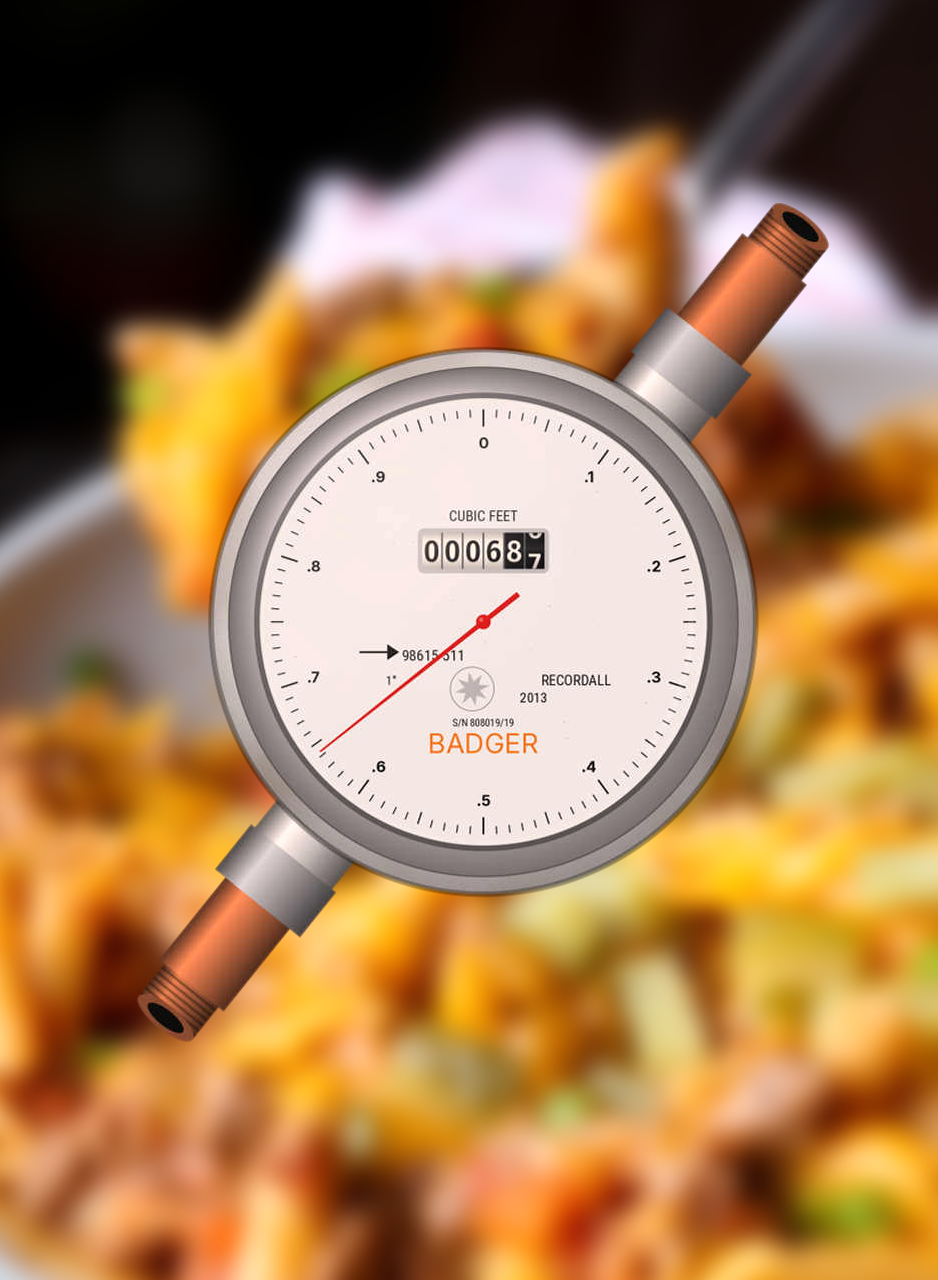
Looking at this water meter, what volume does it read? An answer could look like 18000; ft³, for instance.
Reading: 686.64; ft³
